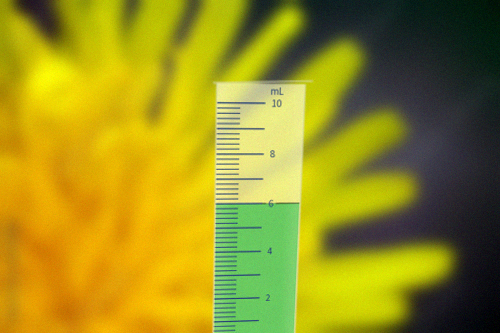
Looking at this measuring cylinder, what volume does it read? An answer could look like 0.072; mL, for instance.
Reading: 6; mL
